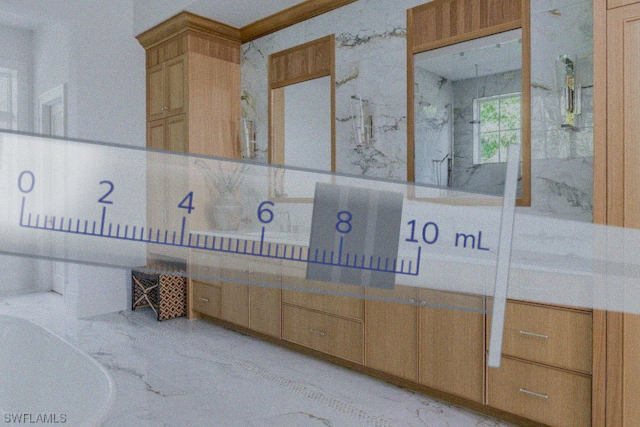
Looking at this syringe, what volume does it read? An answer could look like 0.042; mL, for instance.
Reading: 7.2; mL
